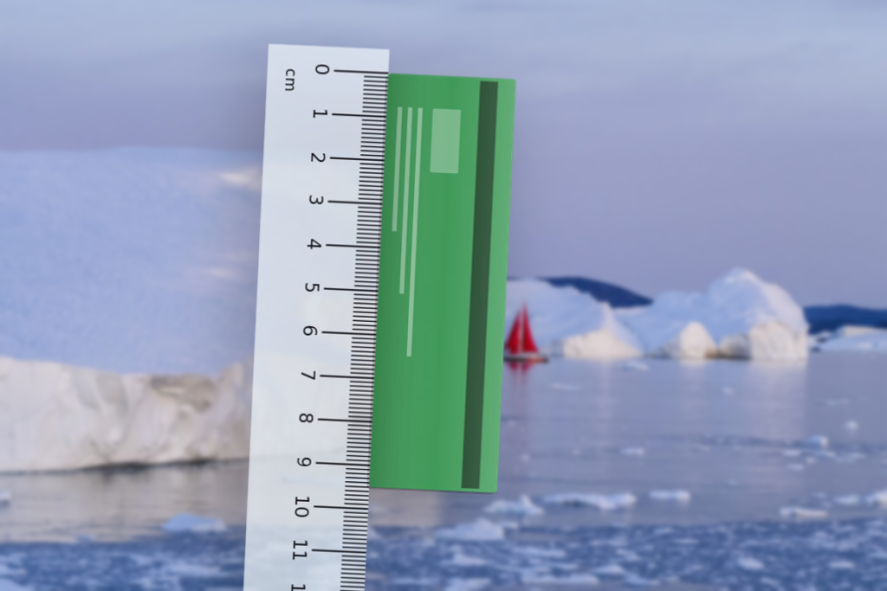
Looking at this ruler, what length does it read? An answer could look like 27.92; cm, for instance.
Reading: 9.5; cm
